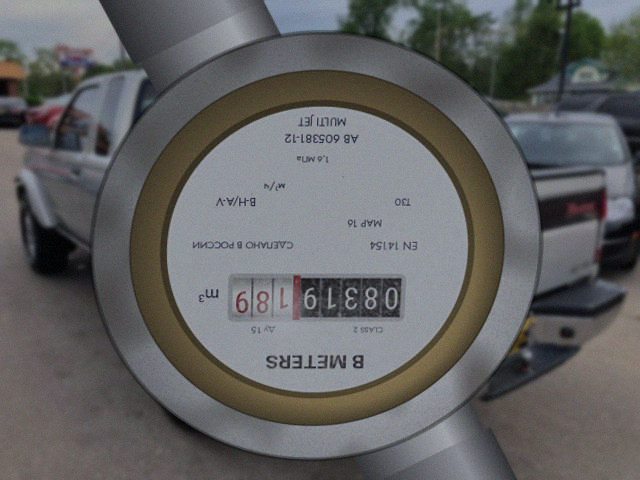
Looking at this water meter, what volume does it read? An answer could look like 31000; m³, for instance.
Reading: 8319.189; m³
